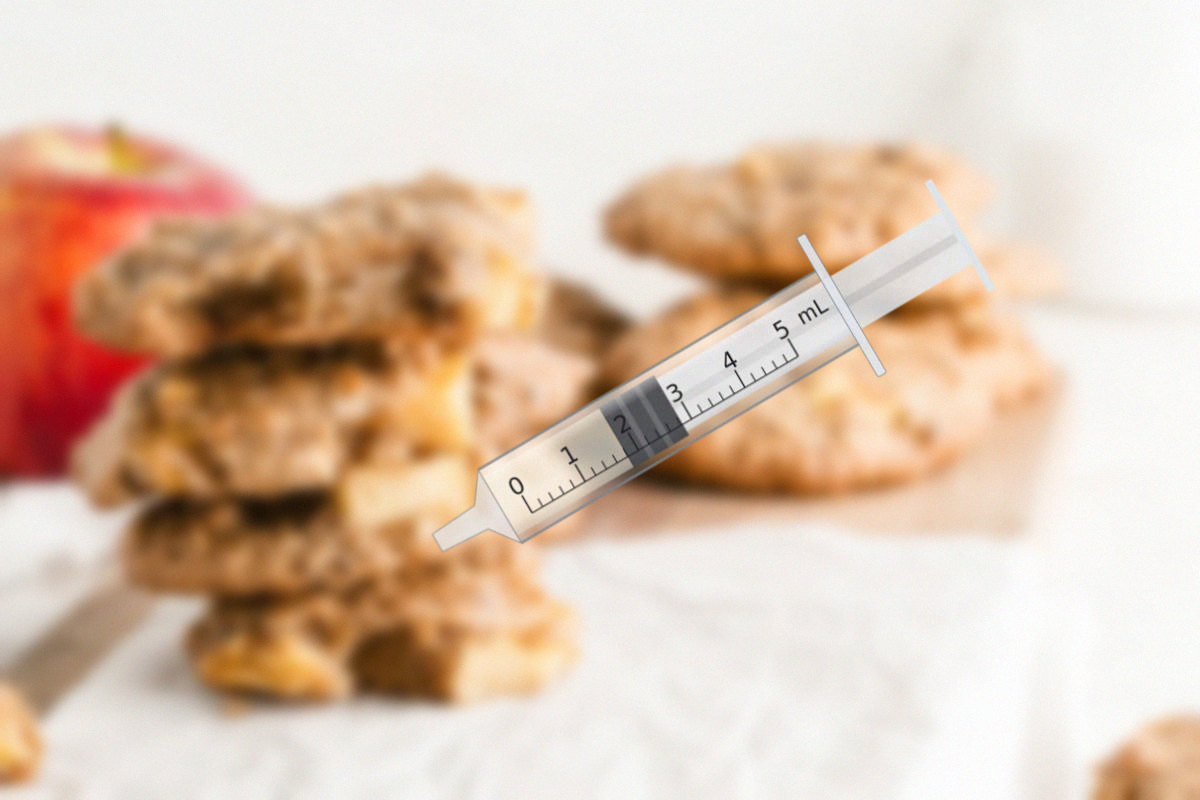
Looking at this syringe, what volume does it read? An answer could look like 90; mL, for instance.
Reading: 1.8; mL
